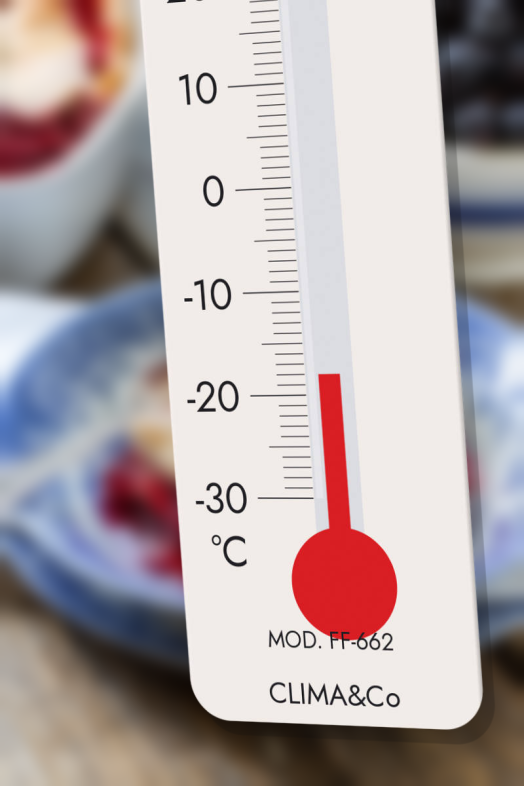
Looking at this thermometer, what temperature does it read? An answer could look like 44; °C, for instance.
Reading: -18; °C
